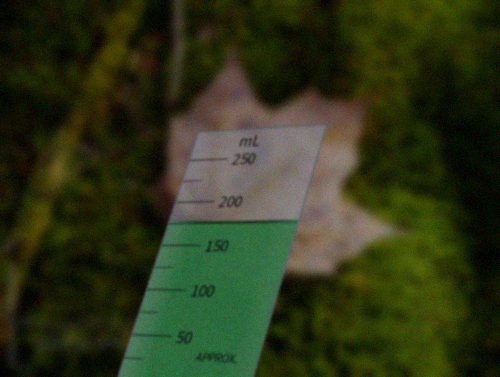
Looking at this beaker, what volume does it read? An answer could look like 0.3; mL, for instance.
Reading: 175; mL
